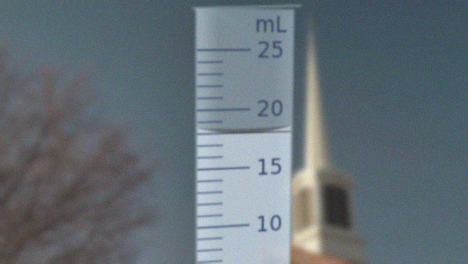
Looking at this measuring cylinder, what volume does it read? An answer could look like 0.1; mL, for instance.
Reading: 18; mL
